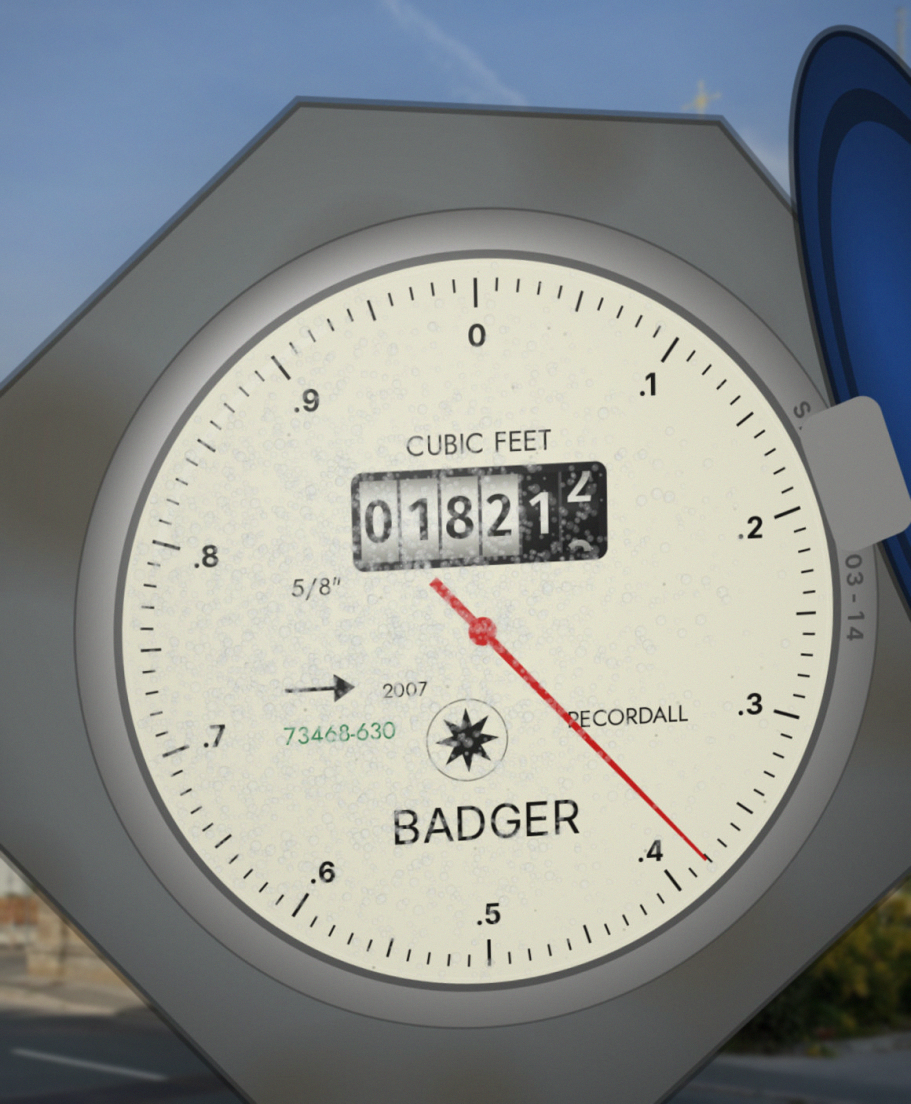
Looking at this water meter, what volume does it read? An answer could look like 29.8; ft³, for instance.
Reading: 18212.38; ft³
